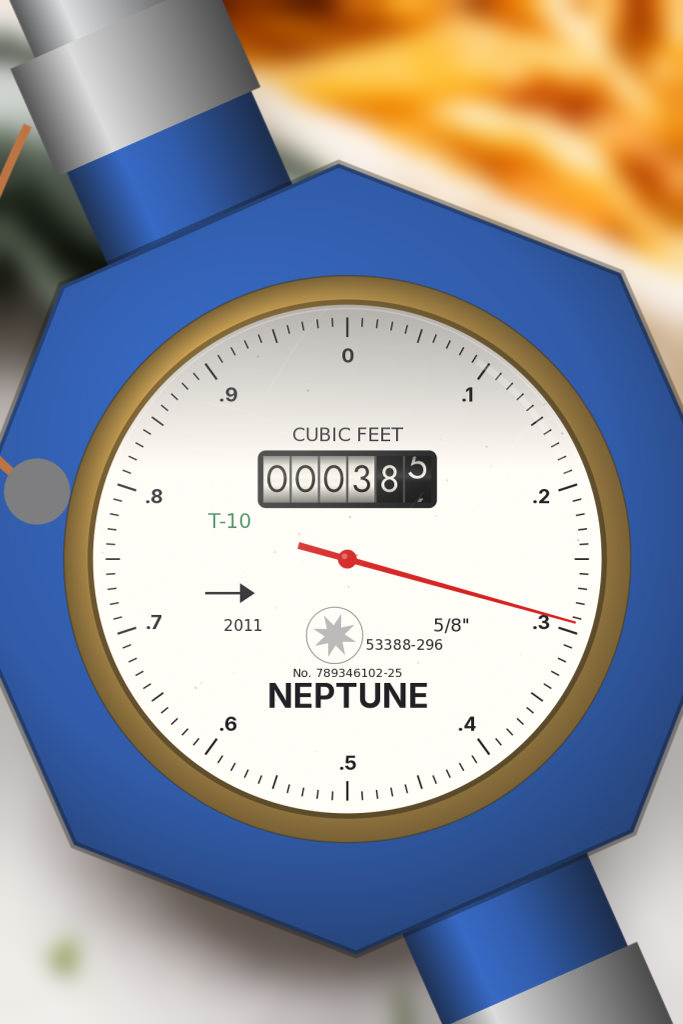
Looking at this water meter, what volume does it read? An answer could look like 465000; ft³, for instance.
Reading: 385.29; ft³
